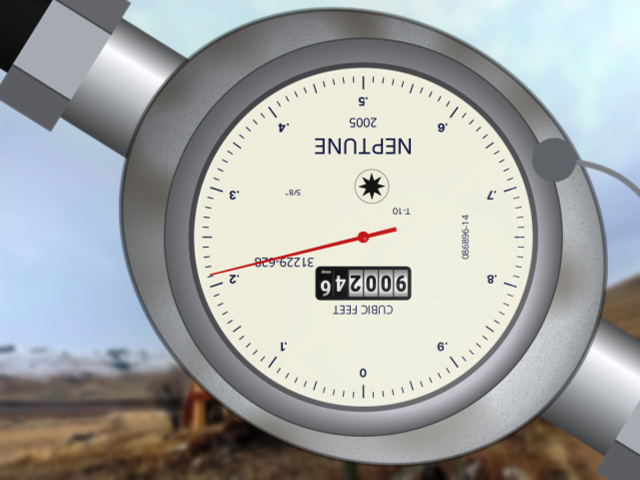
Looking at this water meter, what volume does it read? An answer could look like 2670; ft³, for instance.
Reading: 900246.21; ft³
